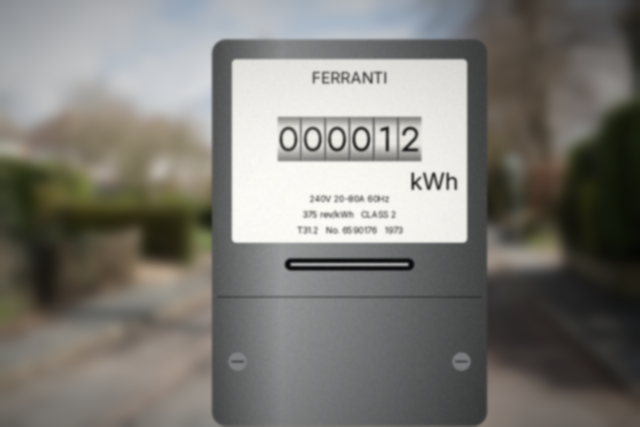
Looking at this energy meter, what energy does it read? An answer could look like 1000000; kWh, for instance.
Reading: 12; kWh
